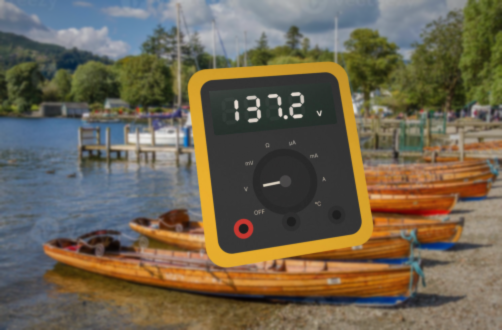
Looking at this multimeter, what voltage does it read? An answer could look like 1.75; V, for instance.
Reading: 137.2; V
